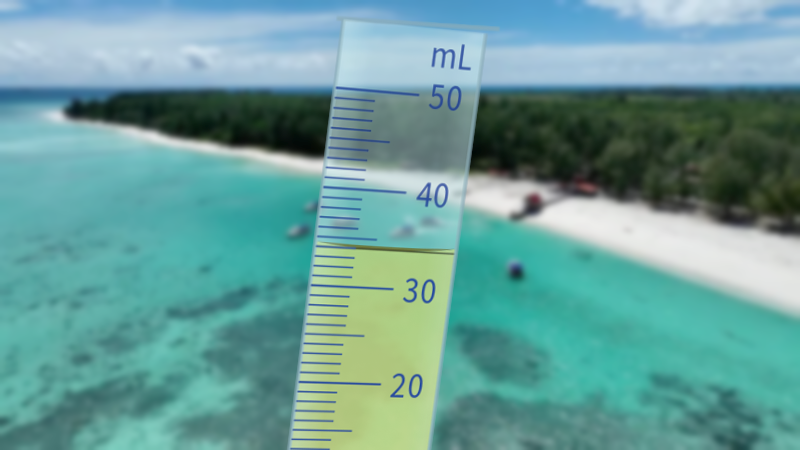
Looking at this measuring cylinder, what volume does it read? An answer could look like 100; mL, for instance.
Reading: 34; mL
